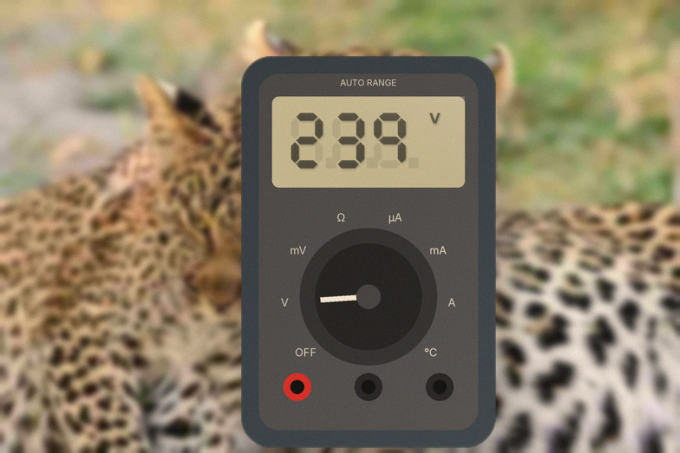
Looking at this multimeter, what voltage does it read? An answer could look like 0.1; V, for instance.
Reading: 239; V
